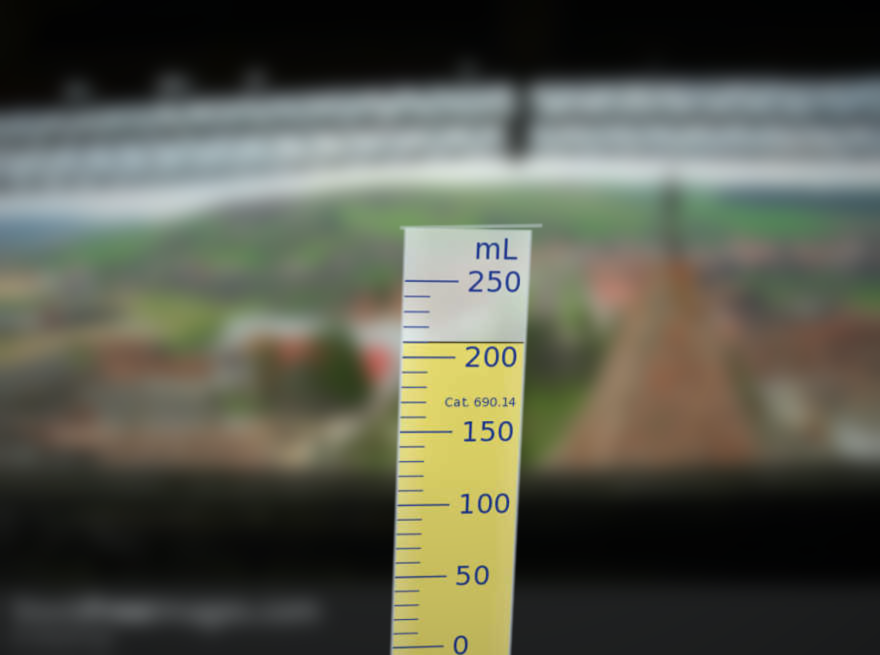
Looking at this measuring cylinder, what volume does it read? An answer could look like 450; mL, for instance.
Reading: 210; mL
